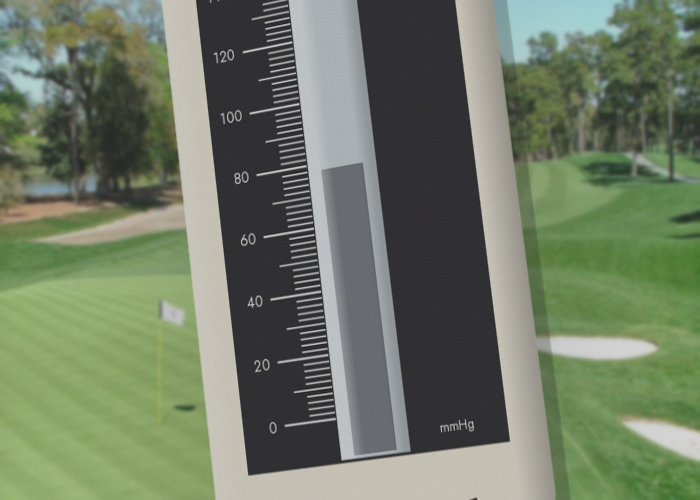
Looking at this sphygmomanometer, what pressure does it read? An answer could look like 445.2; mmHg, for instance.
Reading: 78; mmHg
